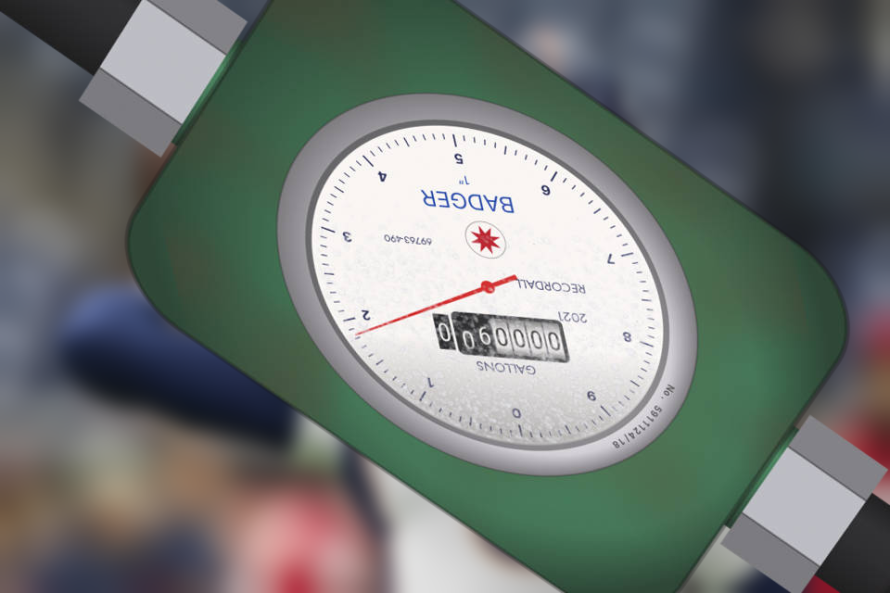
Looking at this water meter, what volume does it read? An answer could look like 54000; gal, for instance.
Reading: 901.8; gal
